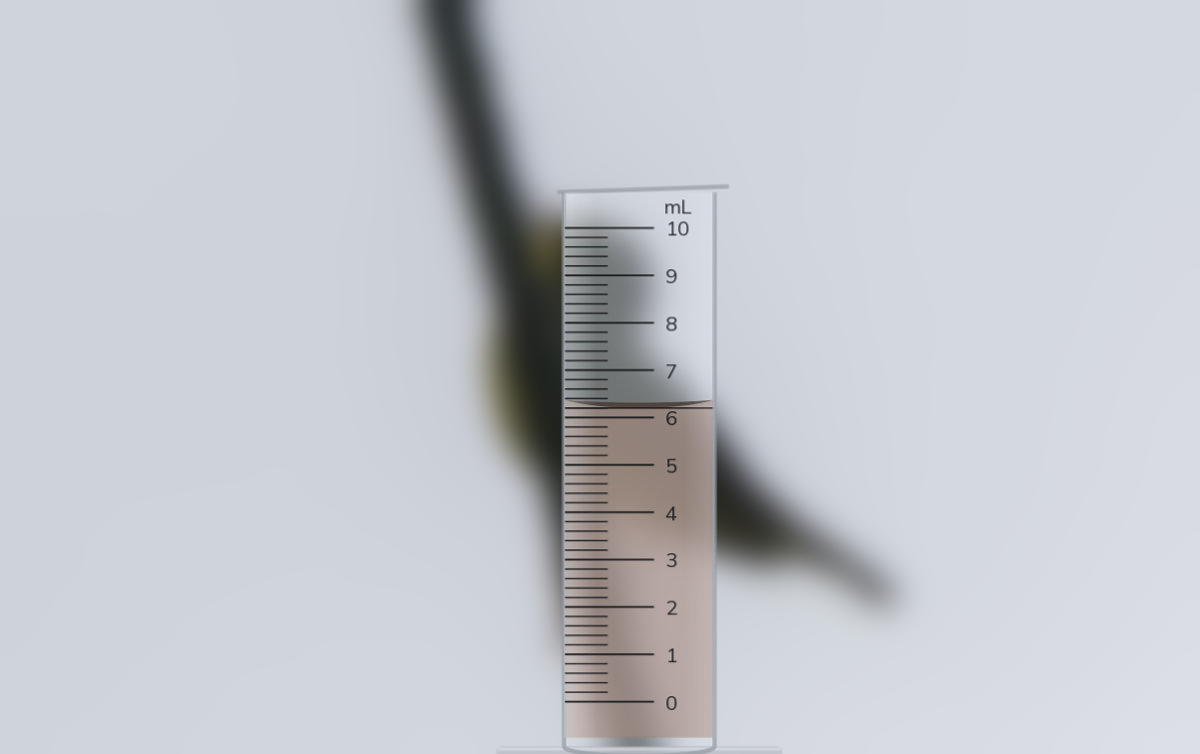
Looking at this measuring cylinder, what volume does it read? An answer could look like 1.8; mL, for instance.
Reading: 6.2; mL
